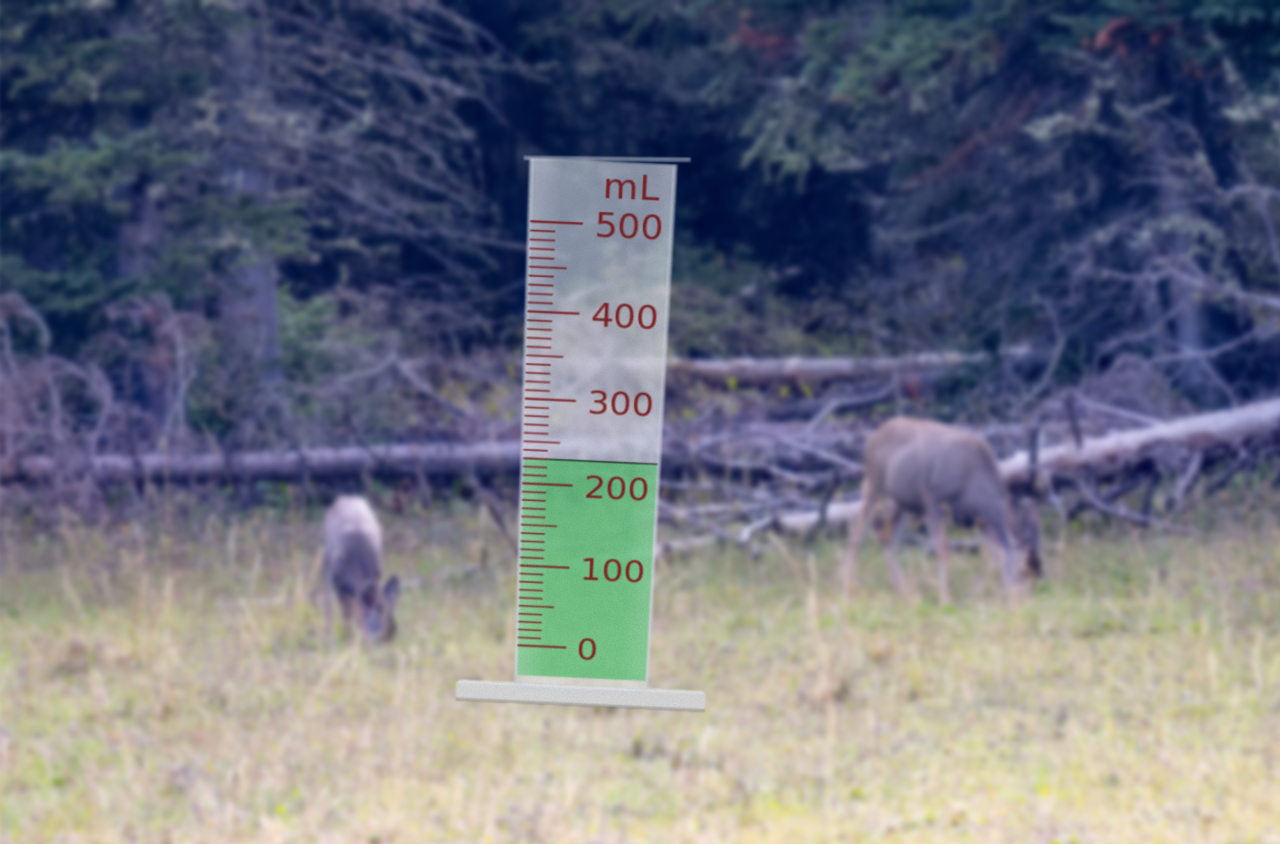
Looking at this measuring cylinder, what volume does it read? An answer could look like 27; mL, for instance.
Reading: 230; mL
